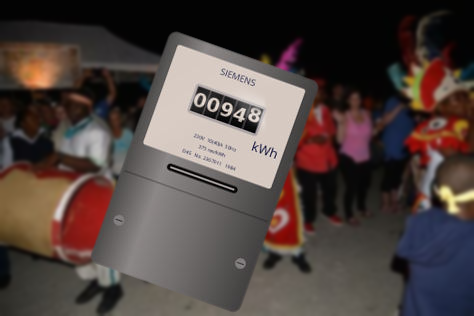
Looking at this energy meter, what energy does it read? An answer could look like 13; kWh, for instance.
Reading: 948; kWh
